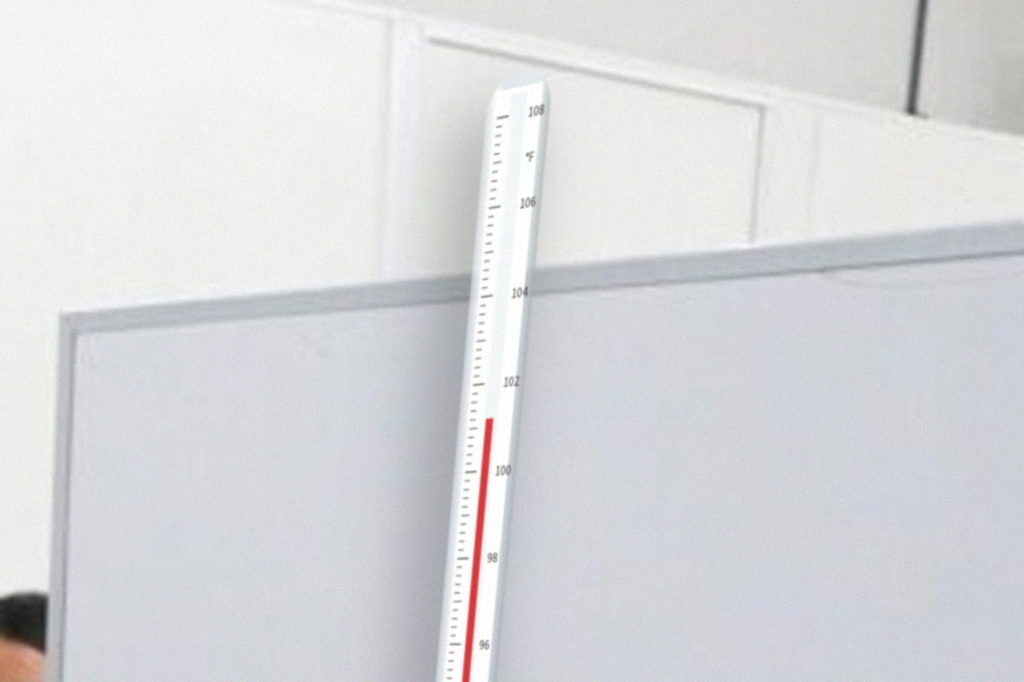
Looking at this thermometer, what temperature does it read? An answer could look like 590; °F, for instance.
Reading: 101.2; °F
